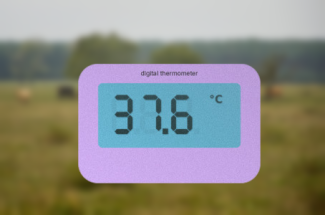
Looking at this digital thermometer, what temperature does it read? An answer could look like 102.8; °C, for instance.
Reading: 37.6; °C
